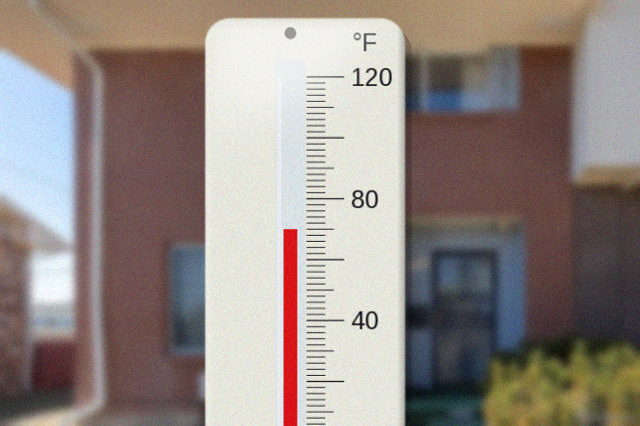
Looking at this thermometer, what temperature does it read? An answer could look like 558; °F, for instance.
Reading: 70; °F
